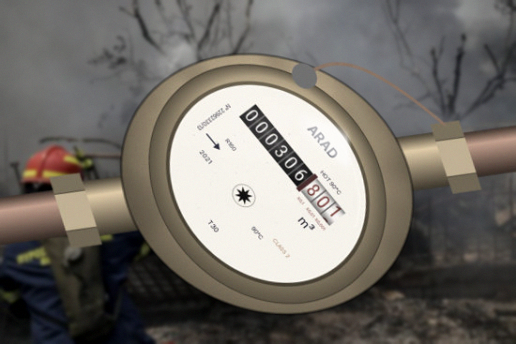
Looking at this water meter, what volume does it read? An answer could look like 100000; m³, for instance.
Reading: 306.801; m³
